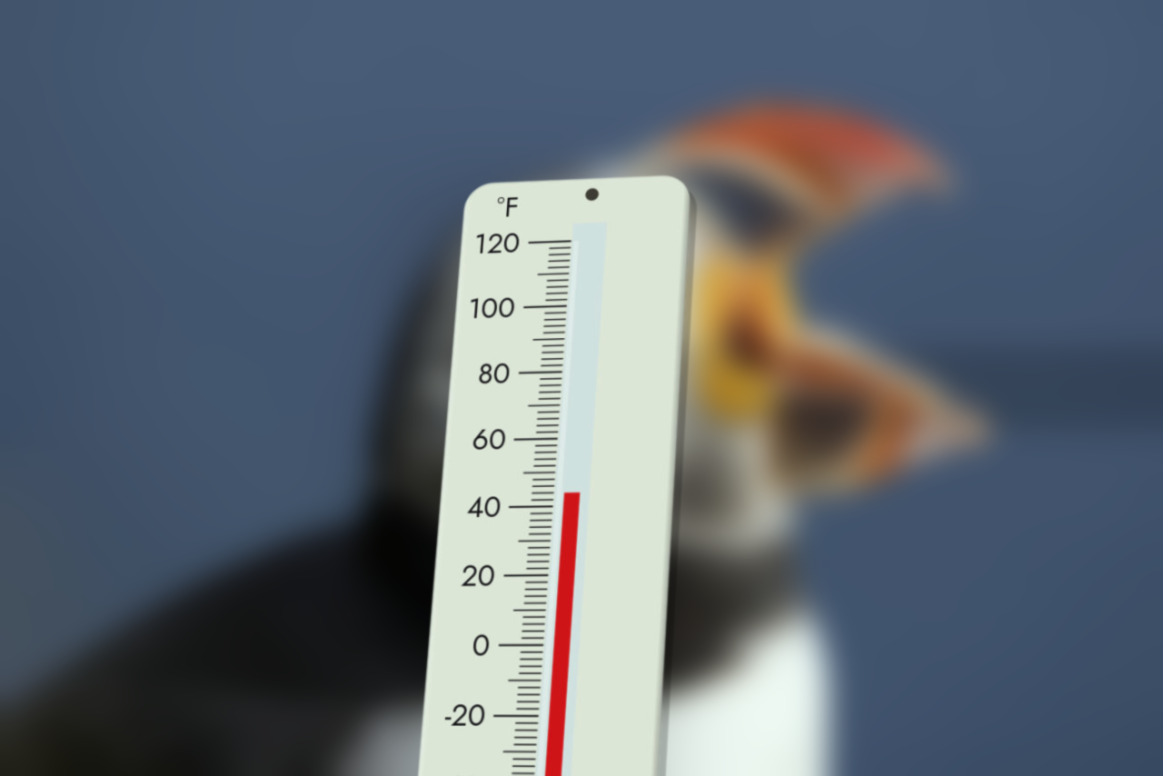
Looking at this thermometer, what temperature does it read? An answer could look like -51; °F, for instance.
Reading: 44; °F
